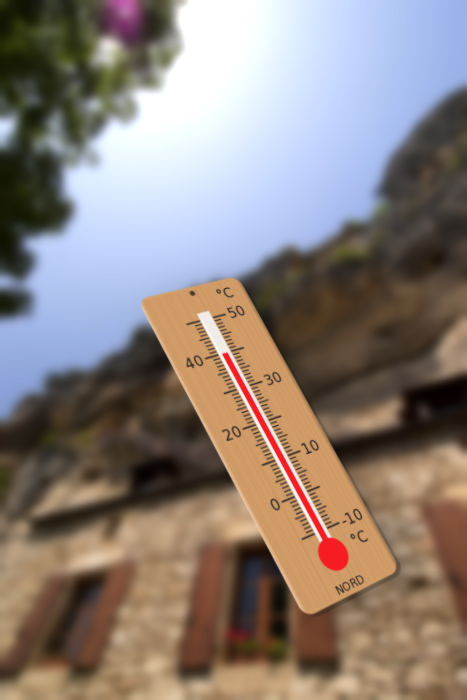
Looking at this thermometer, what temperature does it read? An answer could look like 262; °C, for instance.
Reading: 40; °C
